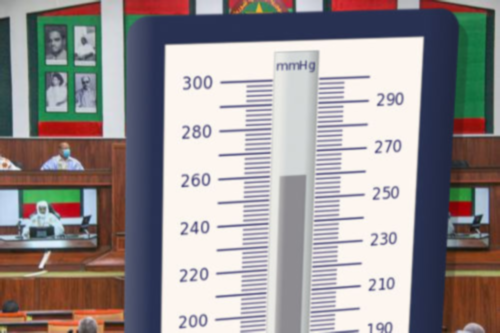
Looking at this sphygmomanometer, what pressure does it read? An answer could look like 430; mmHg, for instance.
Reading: 260; mmHg
